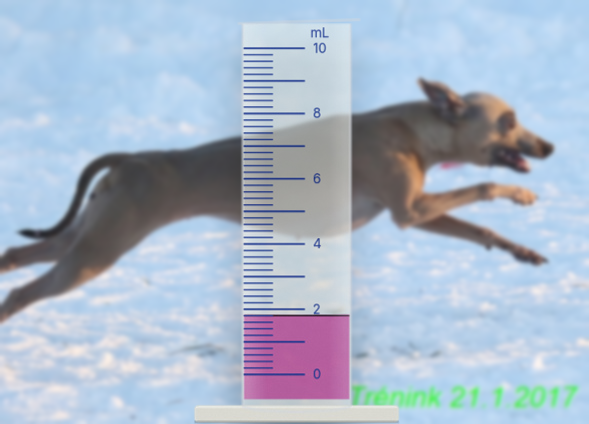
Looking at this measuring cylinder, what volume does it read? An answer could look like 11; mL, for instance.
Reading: 1.8; mL
